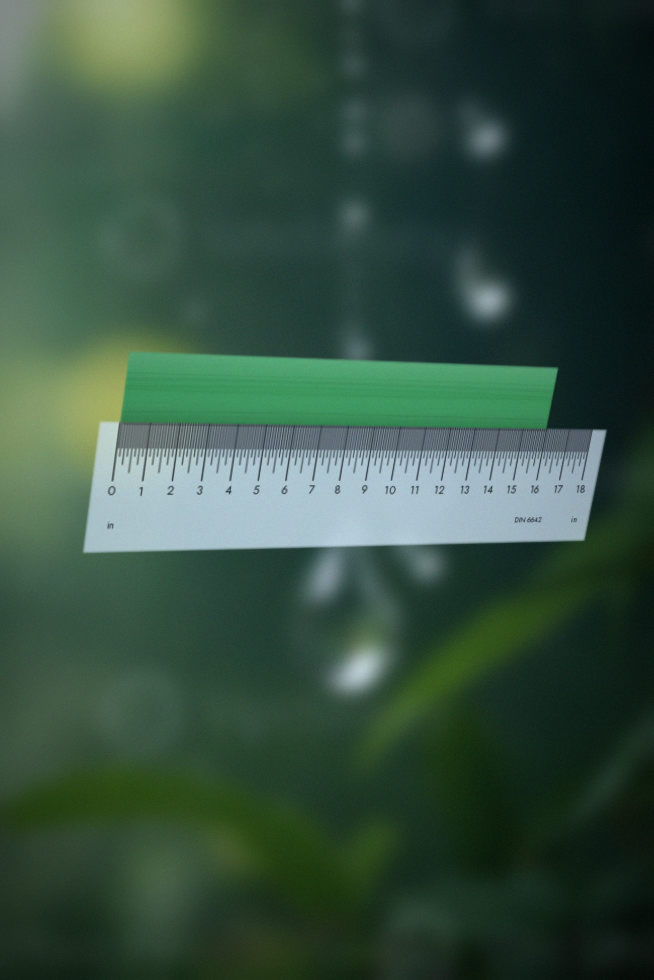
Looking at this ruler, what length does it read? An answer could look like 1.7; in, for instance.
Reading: 16; in
